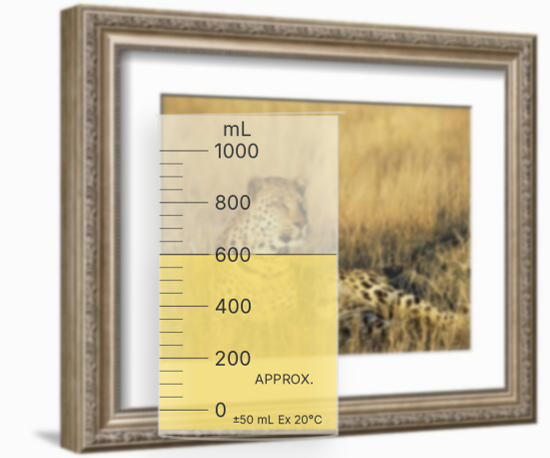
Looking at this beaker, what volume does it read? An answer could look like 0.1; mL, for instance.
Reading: 600; mL
